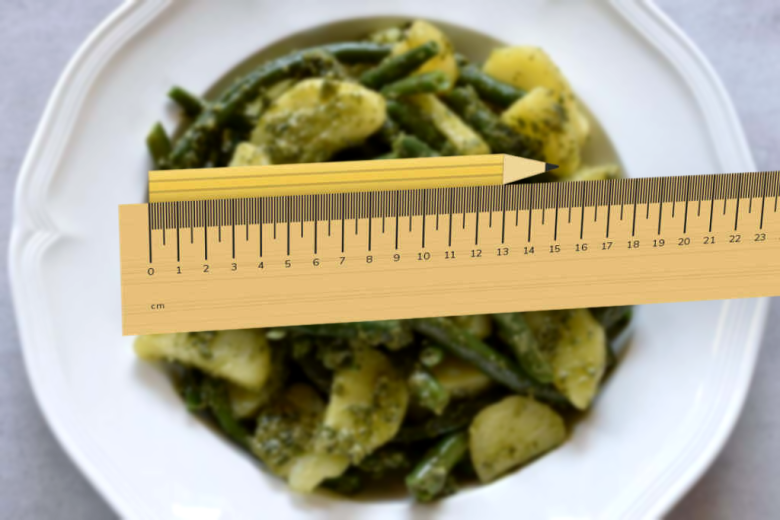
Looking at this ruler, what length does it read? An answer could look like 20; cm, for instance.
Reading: 15; cm
